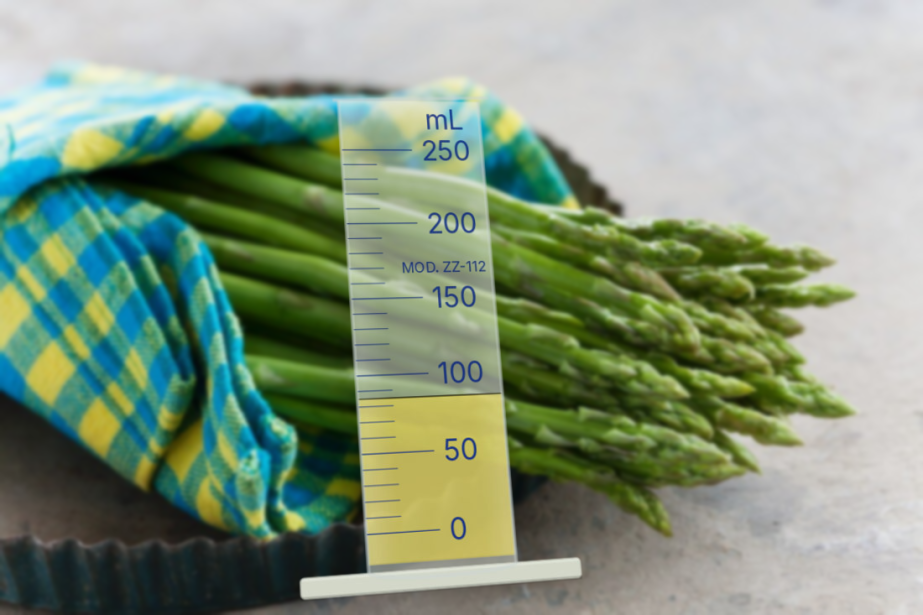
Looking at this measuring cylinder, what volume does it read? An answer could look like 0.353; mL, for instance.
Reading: 85; mL
